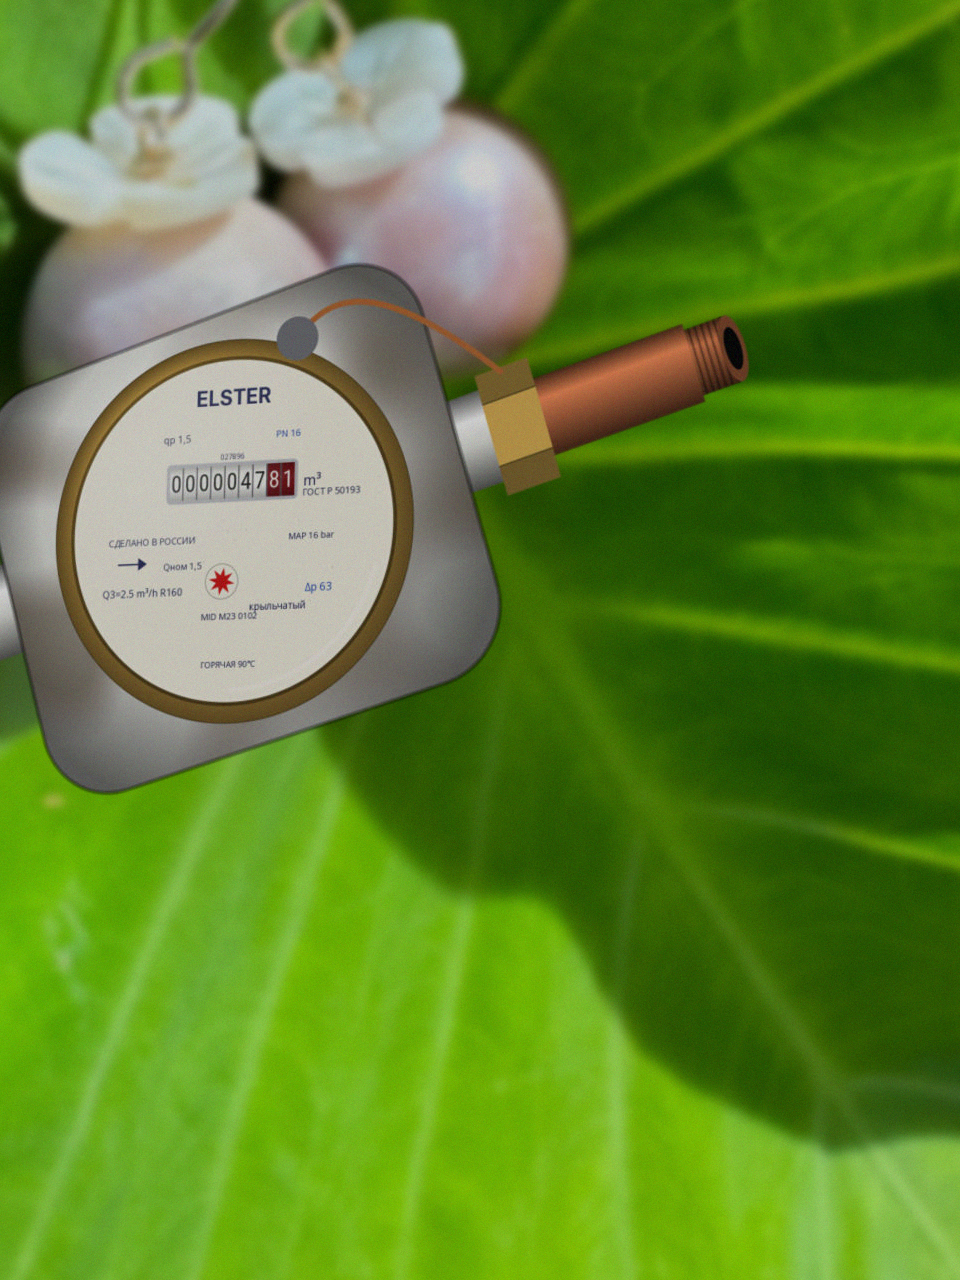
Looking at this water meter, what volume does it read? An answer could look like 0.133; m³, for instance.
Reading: 47.81; m³
